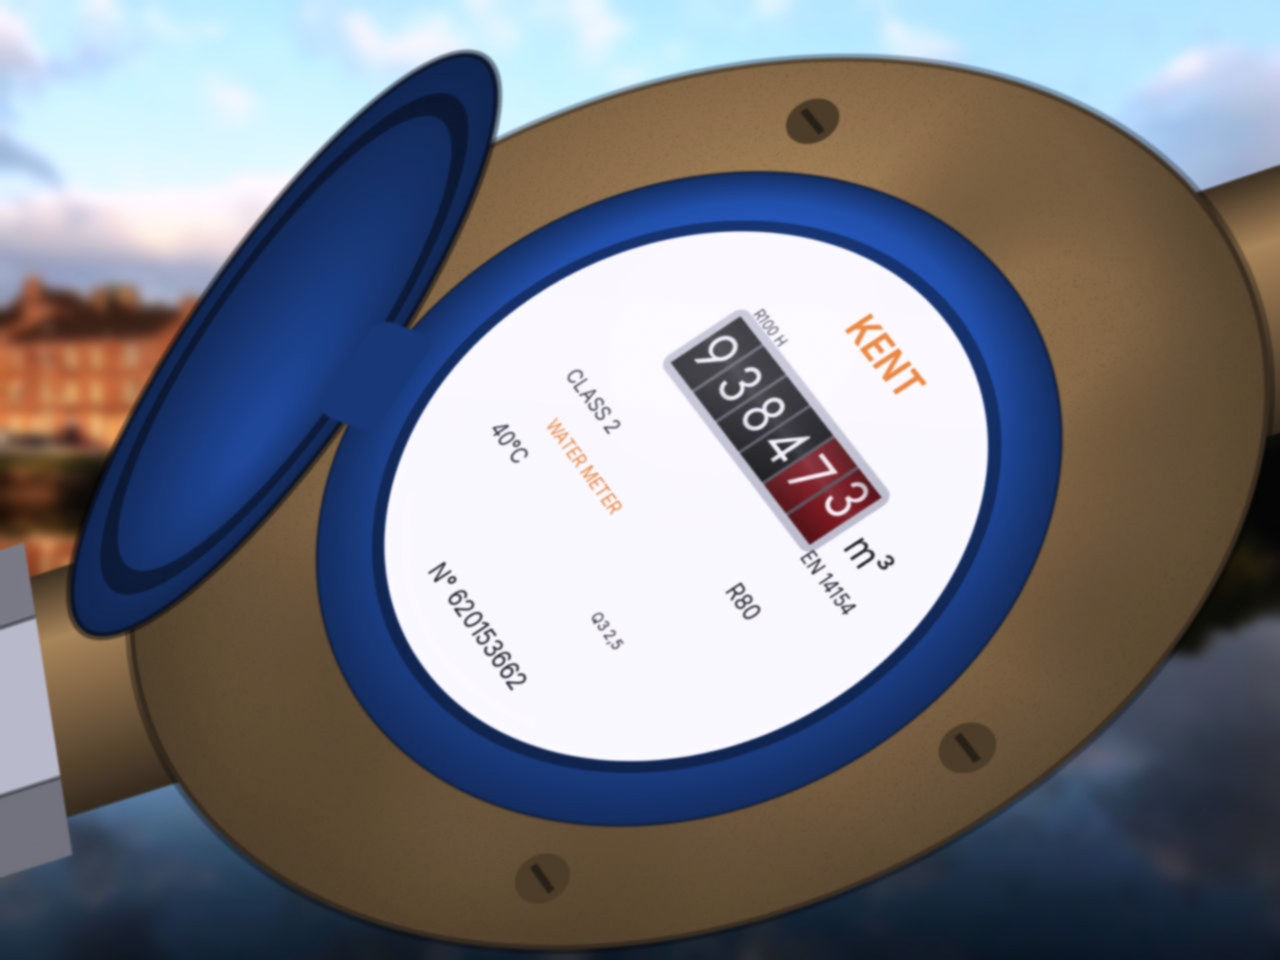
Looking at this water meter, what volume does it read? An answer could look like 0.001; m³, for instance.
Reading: 9384.73; m³
